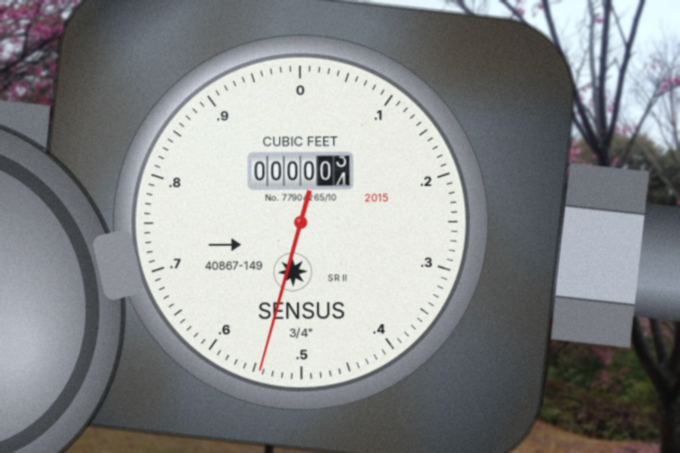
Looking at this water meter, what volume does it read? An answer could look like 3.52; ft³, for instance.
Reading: 3.54; ft³
